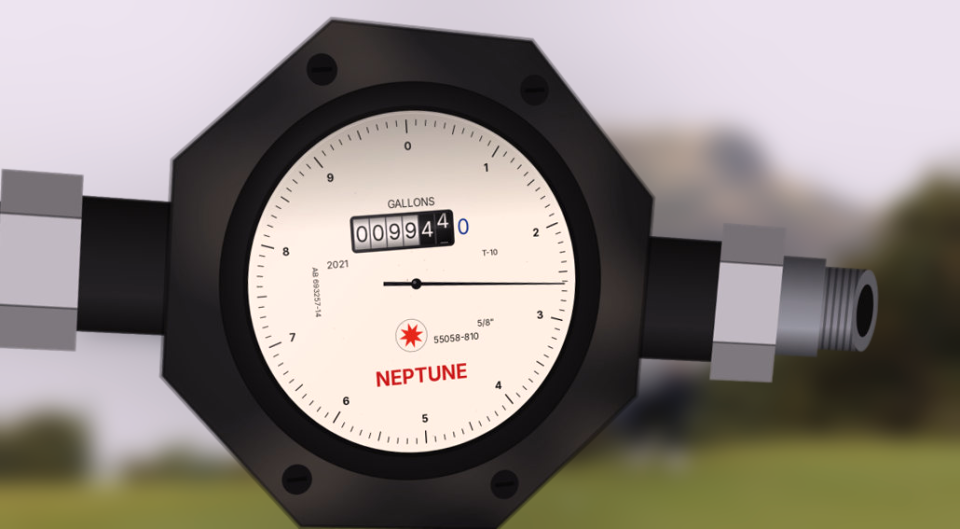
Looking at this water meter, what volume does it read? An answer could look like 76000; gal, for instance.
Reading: 99442.6; gal
